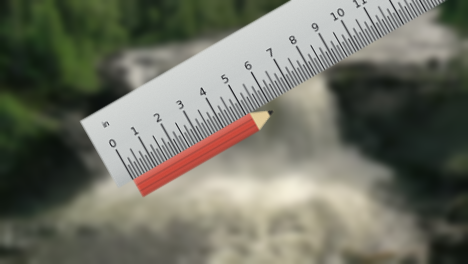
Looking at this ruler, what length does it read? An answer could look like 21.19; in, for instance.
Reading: 6; in
